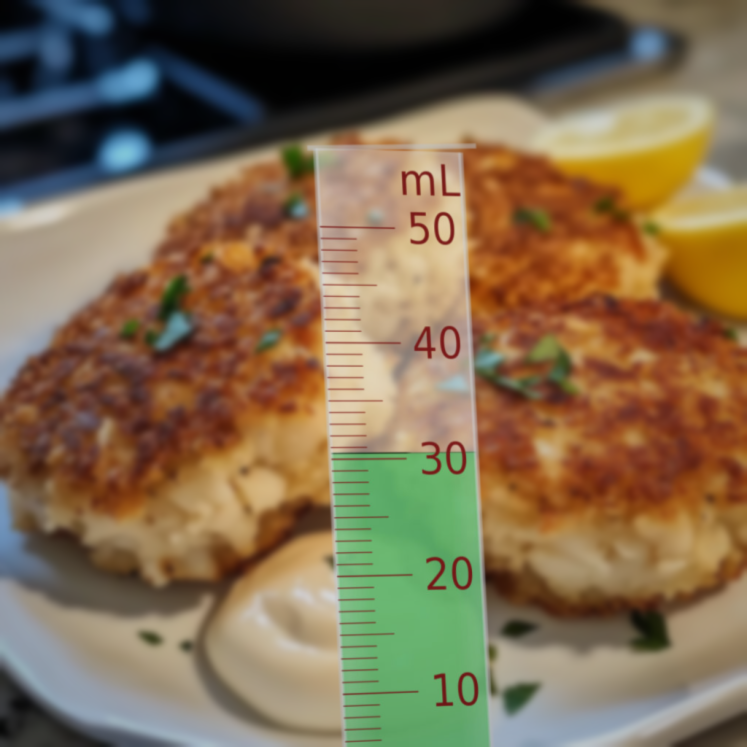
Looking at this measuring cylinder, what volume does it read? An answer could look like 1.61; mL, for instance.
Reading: 30.5; mL
